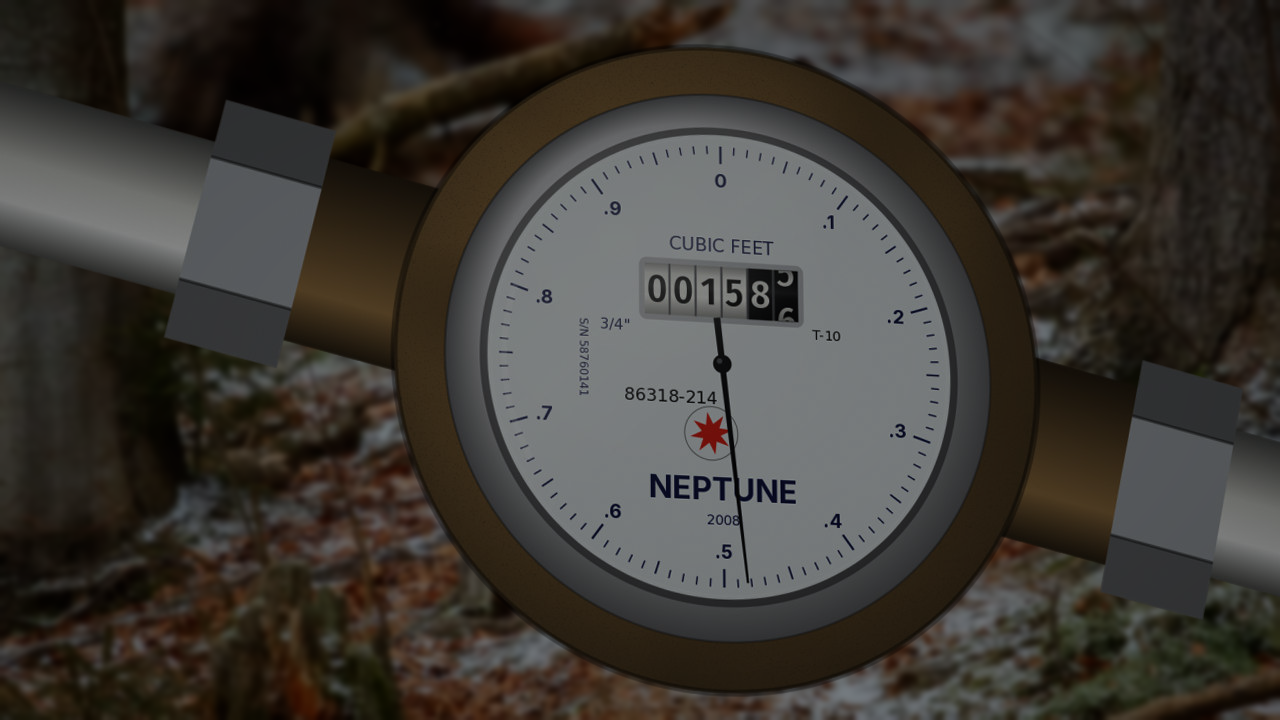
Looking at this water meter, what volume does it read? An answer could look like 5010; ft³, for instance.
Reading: 1585.48; ft³
